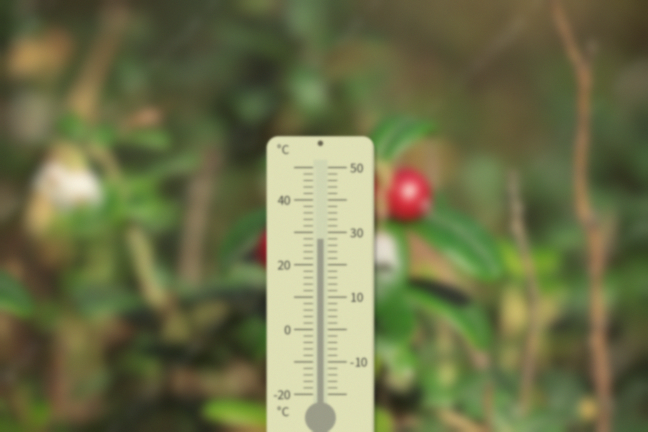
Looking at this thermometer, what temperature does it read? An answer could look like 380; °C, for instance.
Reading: 28; °C
